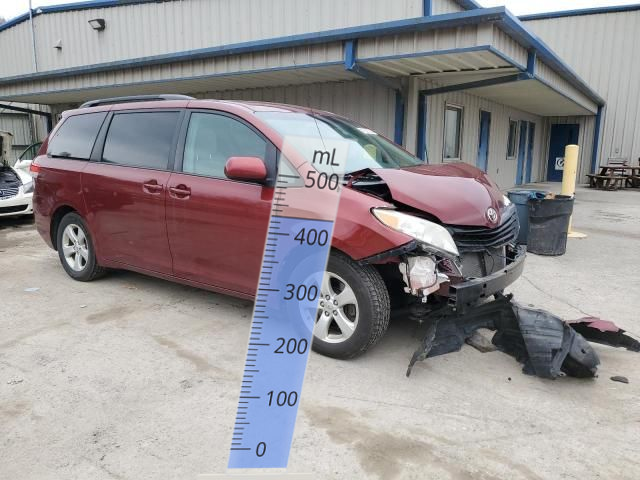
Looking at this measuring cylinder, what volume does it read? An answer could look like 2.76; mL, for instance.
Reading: 430; mL
